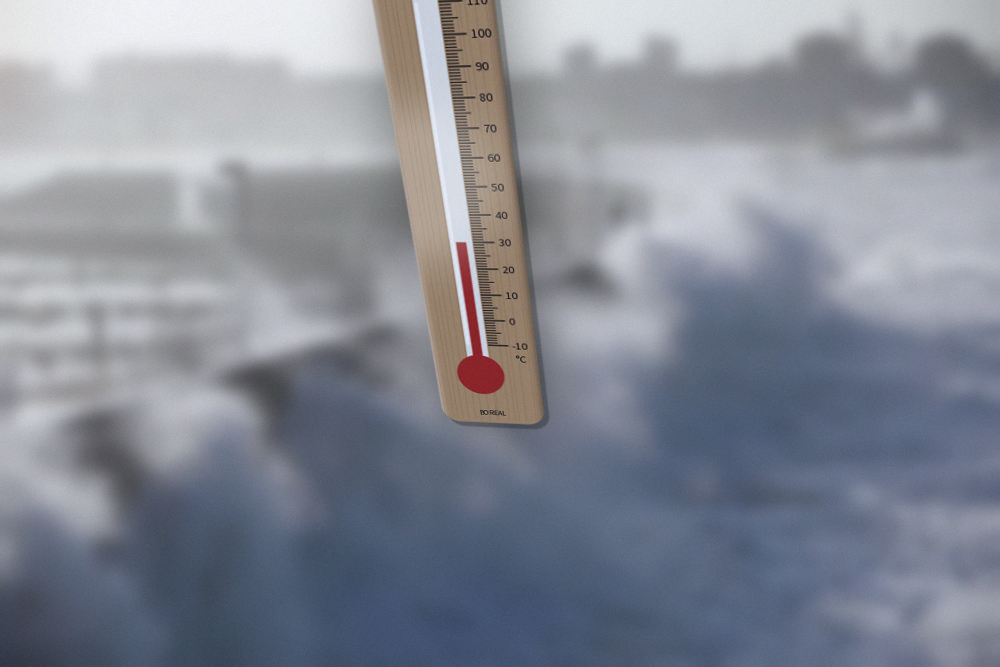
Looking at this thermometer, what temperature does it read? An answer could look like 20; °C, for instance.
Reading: 30; °C
